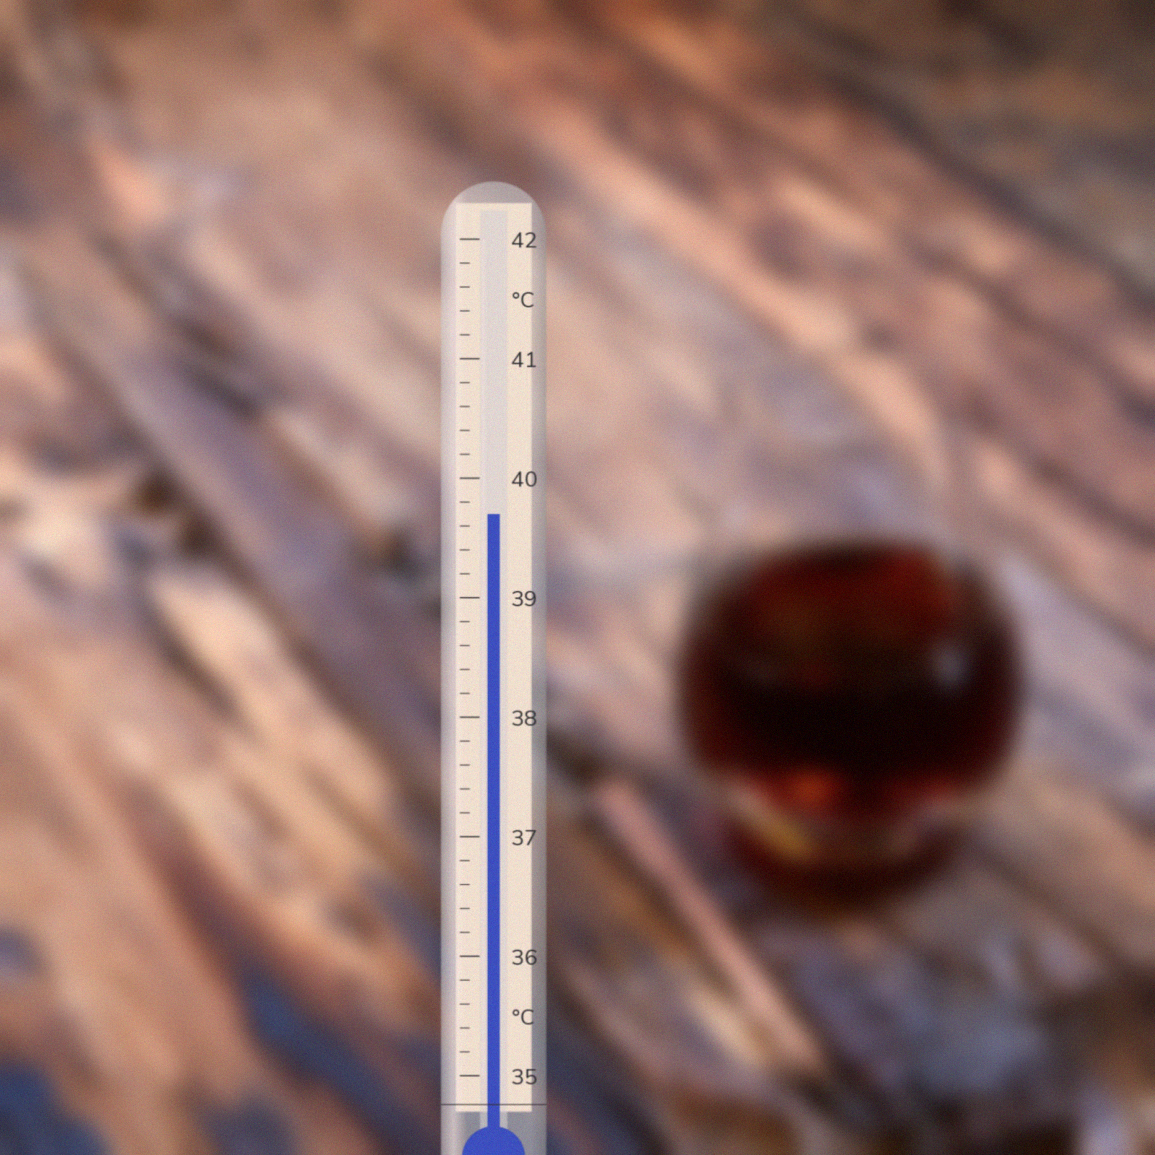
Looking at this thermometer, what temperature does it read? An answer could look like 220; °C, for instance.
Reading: 39.7; °C
